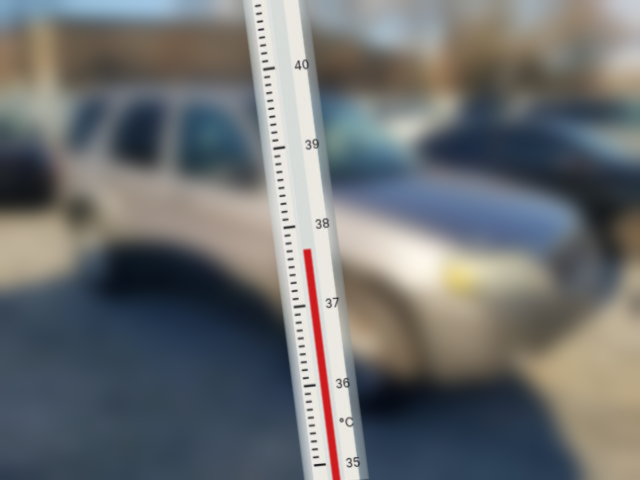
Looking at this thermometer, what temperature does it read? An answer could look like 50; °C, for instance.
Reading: 37.7; °C
